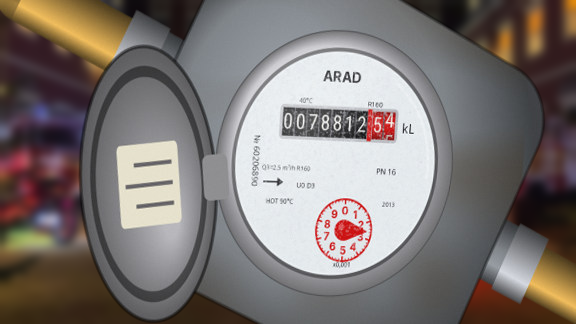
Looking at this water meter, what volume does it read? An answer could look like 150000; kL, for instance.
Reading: 78812.542; kL
